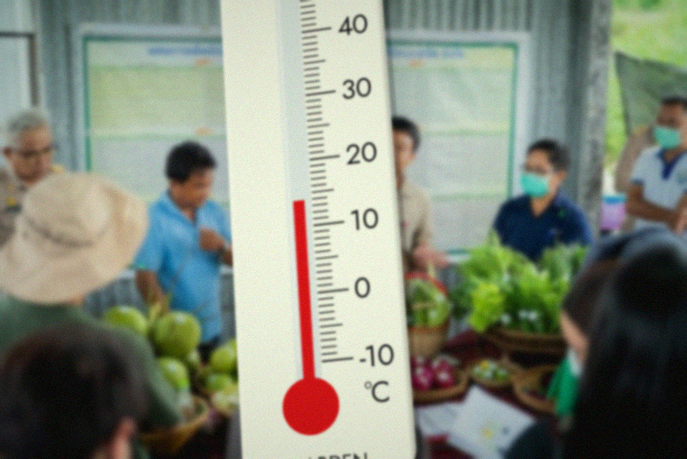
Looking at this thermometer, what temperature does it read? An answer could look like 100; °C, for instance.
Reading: 14; °C
